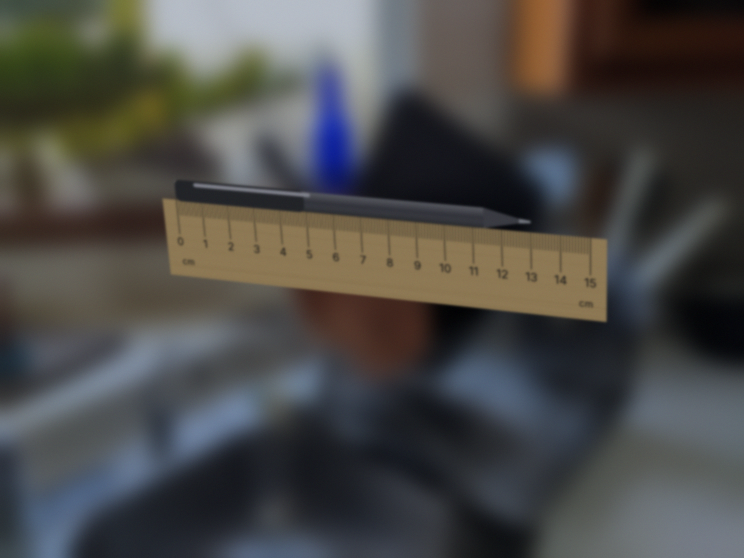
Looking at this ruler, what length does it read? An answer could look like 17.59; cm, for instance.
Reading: 13; cm
